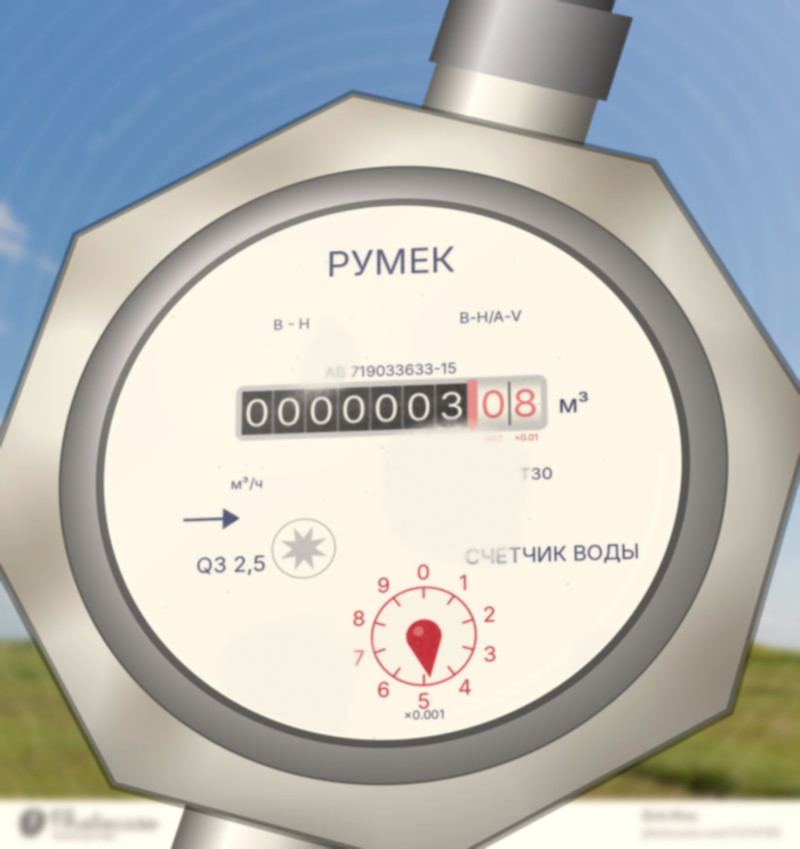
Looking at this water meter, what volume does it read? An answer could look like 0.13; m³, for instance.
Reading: 3.084; m³
